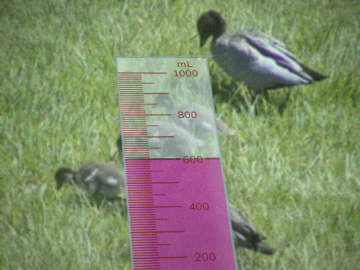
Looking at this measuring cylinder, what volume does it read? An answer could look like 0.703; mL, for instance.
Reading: 600; mL
